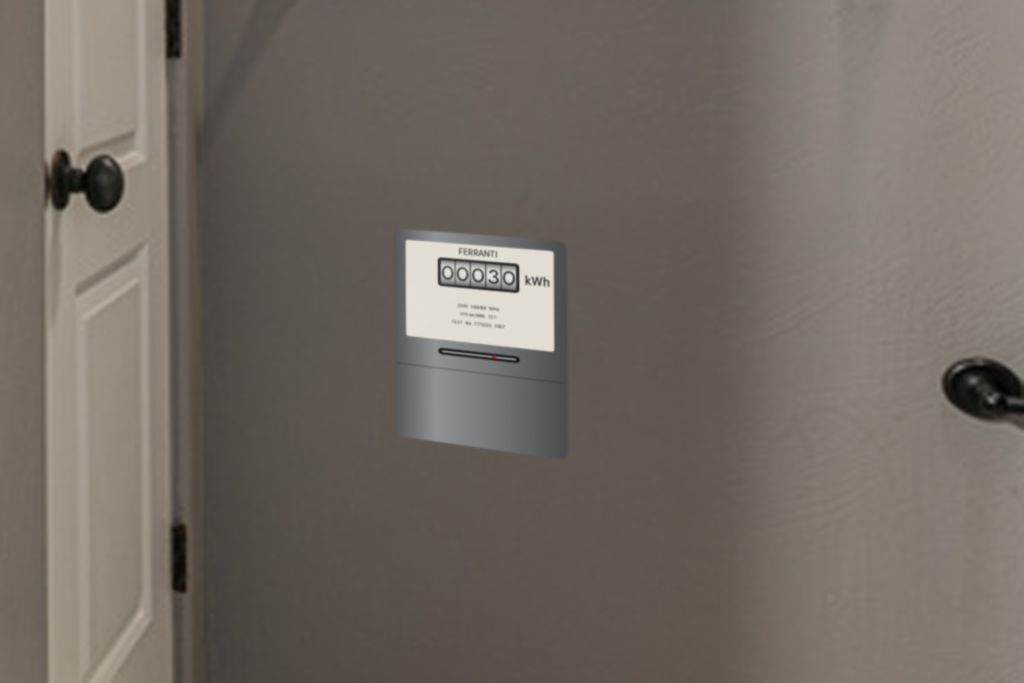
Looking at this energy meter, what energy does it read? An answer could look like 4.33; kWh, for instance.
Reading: 30; kWh
